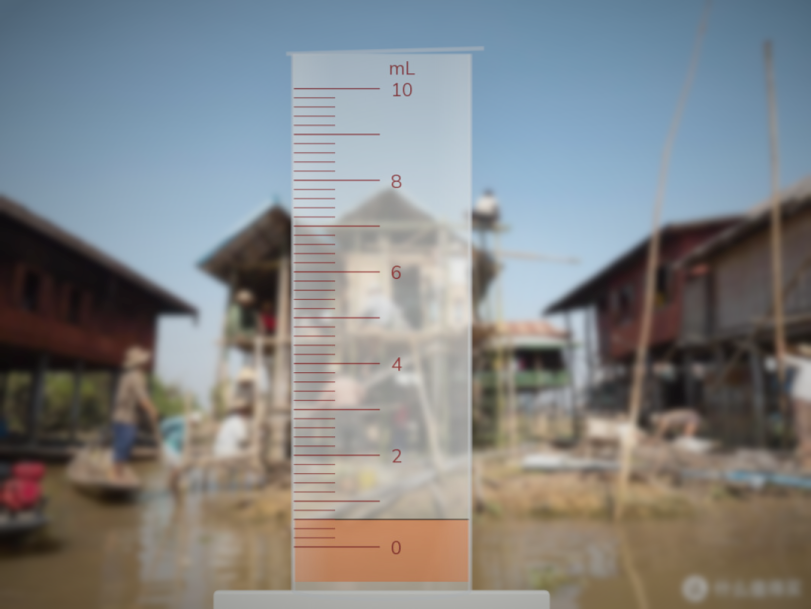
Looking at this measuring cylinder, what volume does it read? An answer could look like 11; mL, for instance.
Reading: 0.6; mL
